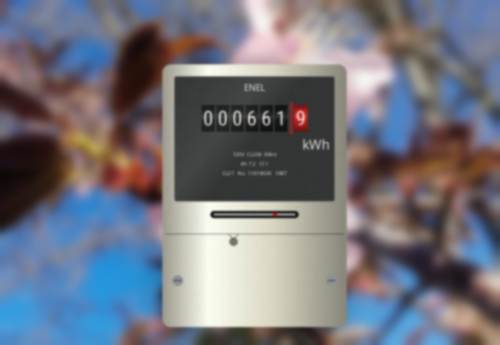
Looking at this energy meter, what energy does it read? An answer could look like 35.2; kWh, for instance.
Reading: 661.9; kWh
